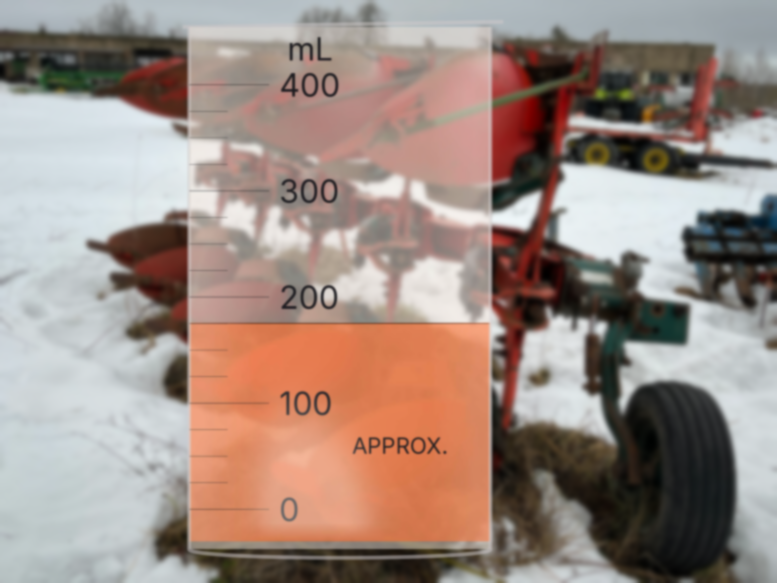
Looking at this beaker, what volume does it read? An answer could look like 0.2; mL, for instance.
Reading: 175; mL
